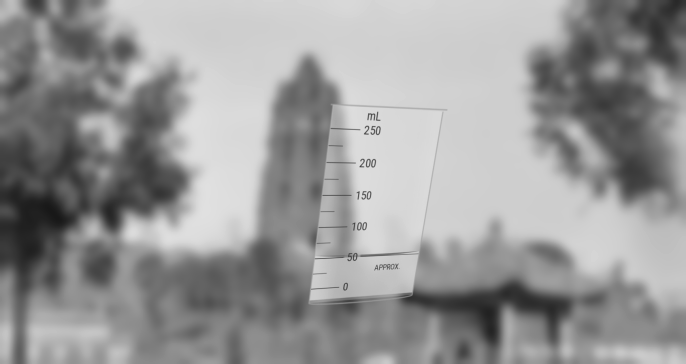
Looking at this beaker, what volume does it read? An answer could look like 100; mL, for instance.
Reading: 50; mL
